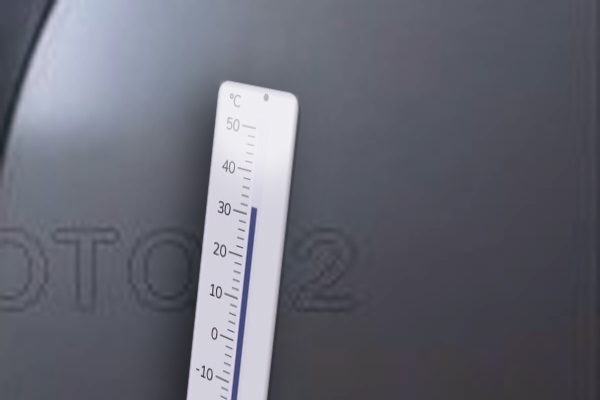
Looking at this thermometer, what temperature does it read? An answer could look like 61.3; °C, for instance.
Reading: 32; °C
